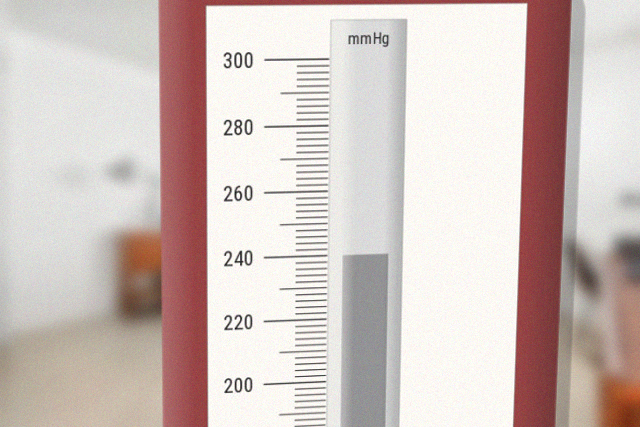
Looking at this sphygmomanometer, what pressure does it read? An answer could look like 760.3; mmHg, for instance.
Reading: 240; mmHg
